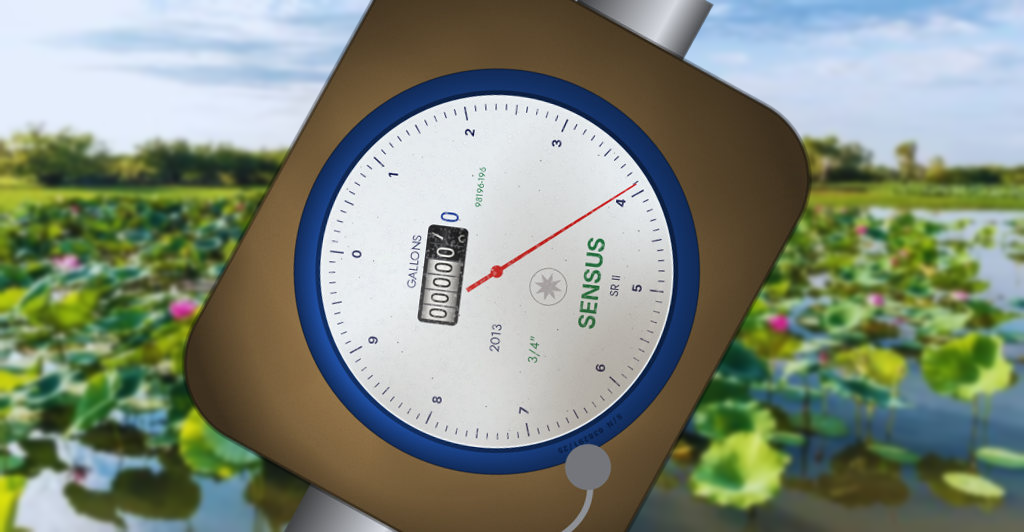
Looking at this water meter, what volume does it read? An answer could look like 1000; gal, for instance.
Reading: 73.9; gal
